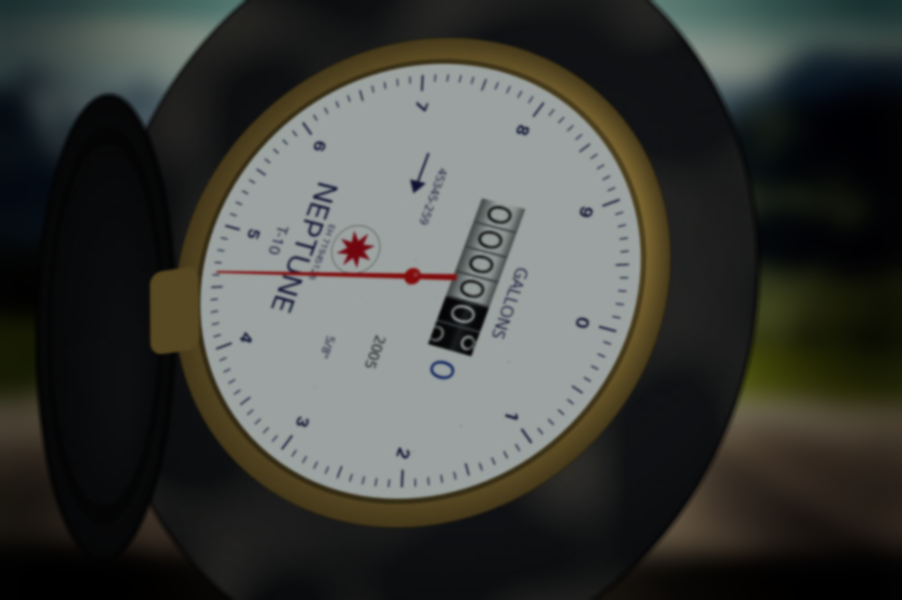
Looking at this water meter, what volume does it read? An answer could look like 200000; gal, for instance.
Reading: 84.6; gal
